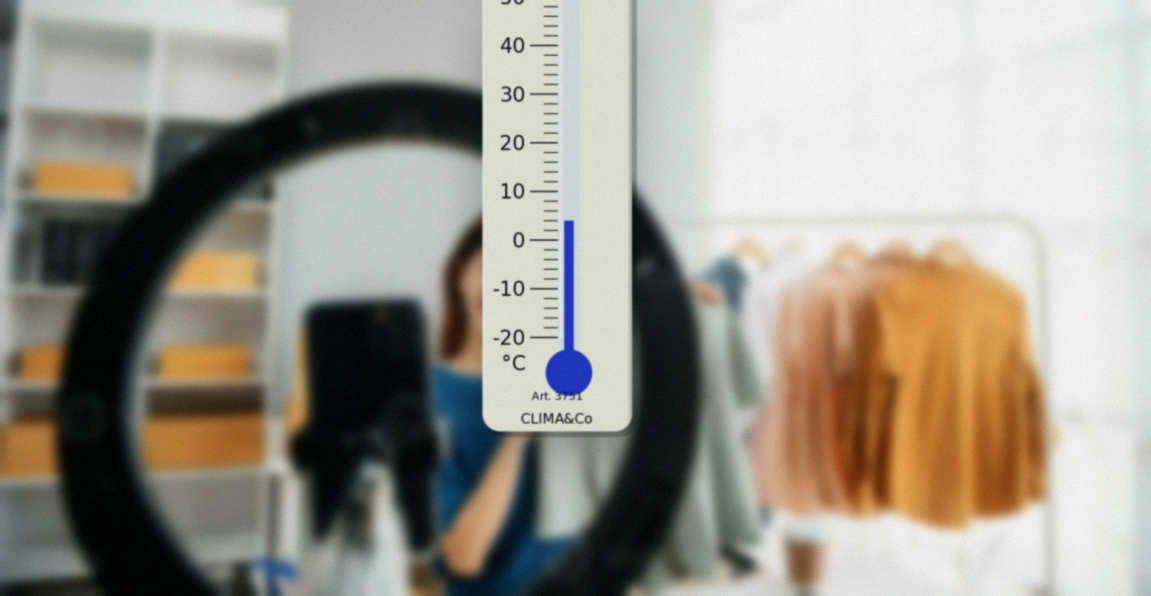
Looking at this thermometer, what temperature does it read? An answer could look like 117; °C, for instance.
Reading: 4; °C
